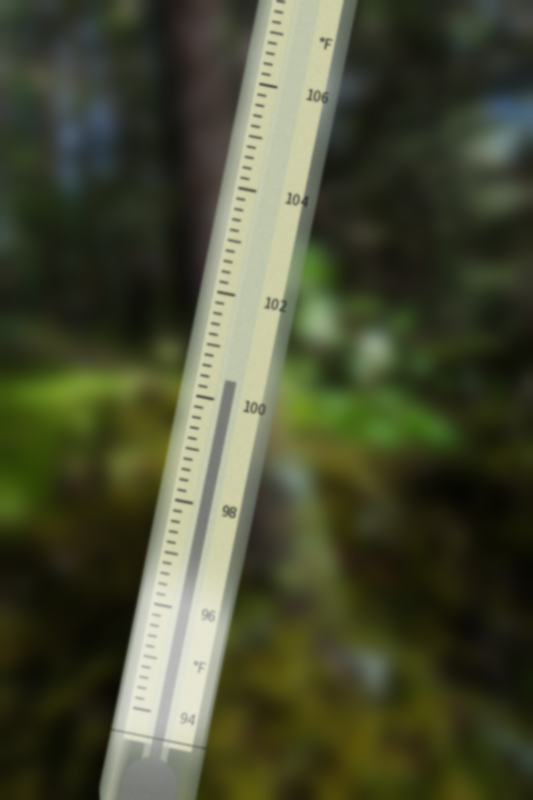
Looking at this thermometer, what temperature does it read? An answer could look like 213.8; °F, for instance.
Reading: 100.4; °F
